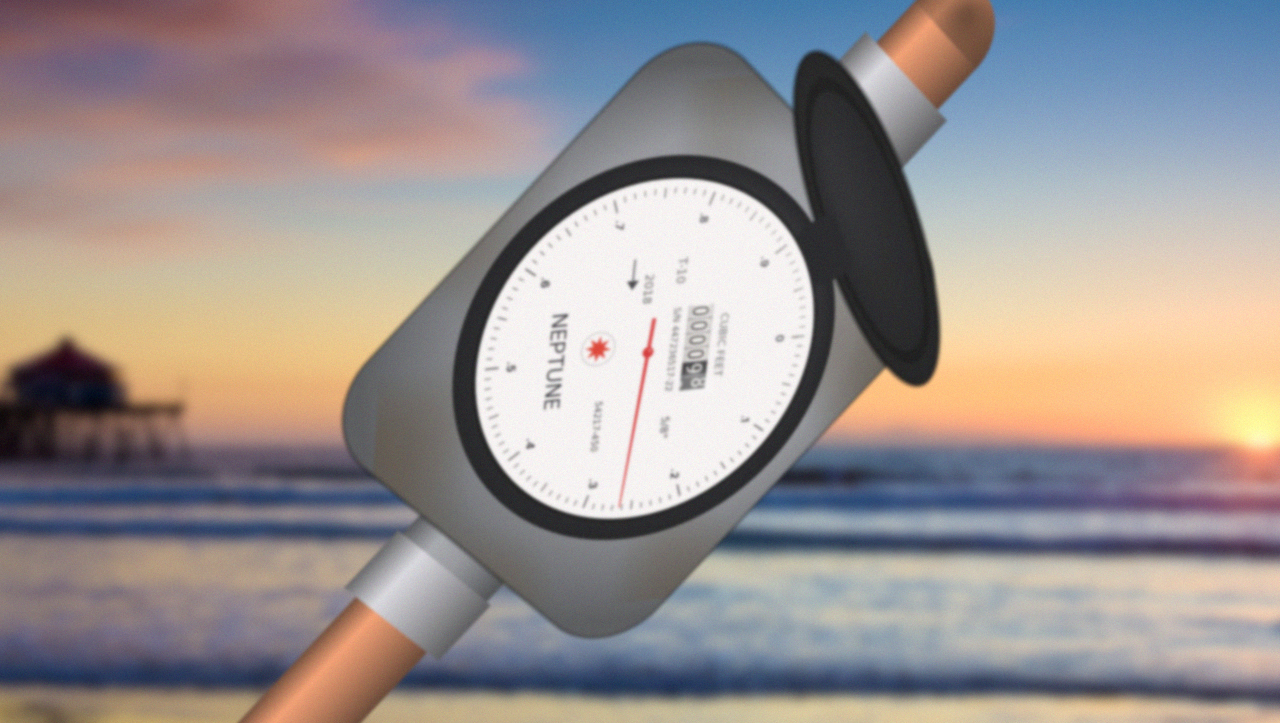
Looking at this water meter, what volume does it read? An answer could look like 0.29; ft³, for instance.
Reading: 98.26; ft³
